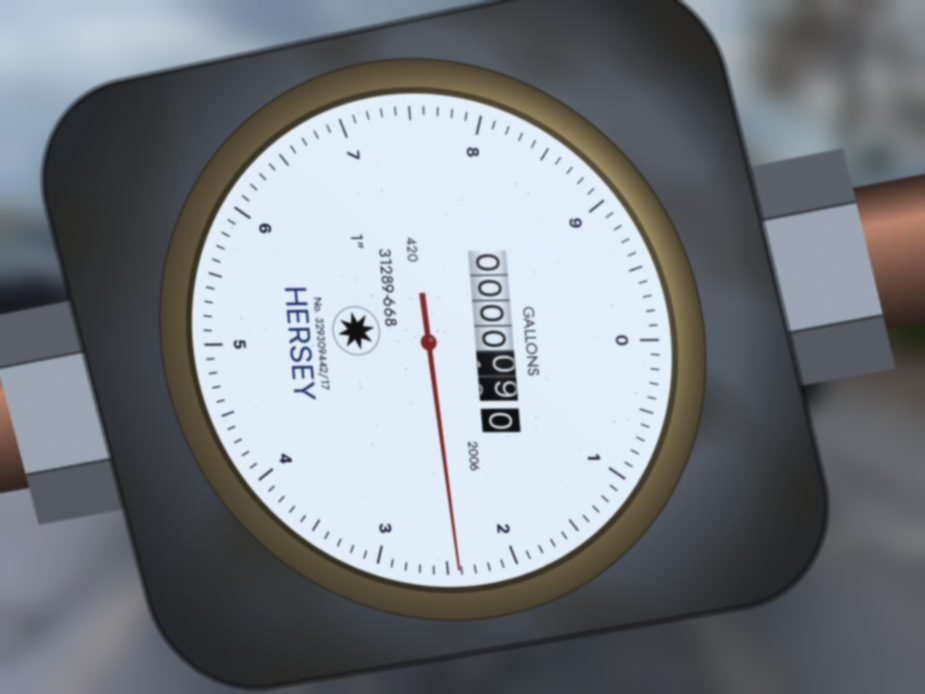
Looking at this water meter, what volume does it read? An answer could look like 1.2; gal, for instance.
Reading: 92.4; gal
